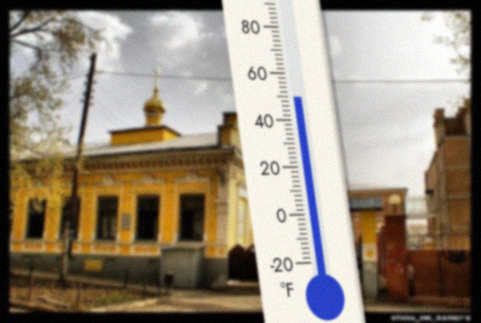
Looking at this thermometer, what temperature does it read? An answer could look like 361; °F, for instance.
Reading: 50; °F
